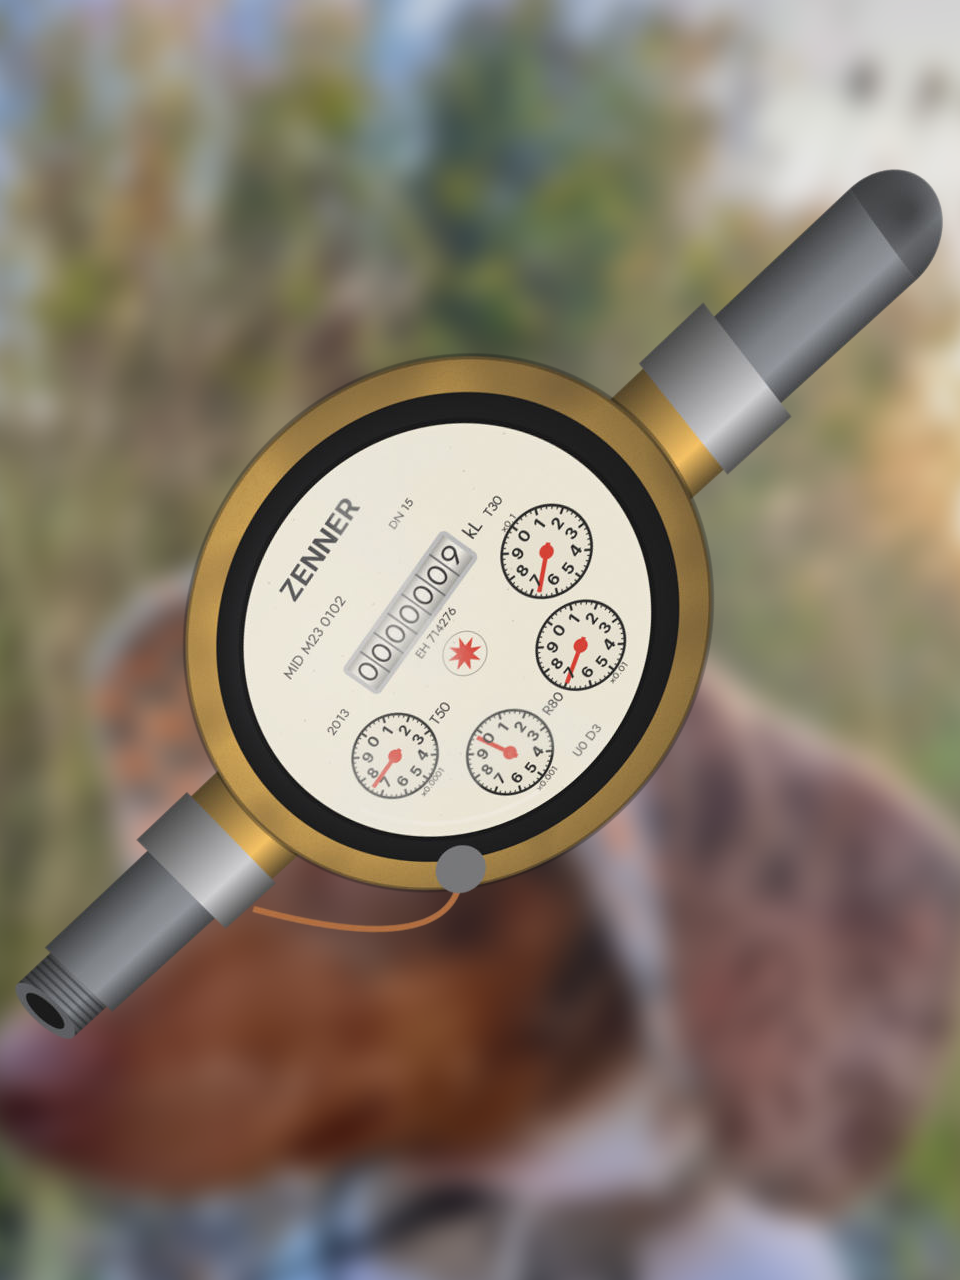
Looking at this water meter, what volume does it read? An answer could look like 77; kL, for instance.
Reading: 9.6697; kL
